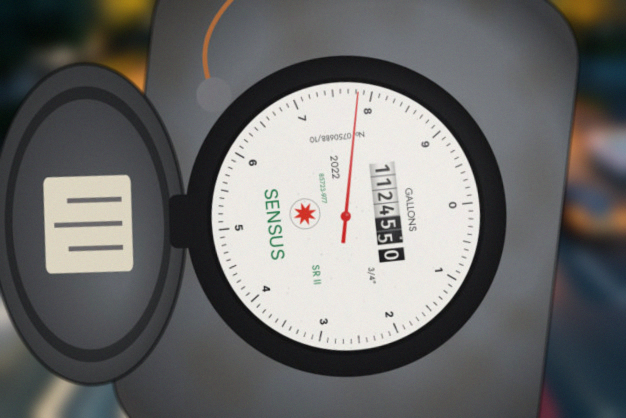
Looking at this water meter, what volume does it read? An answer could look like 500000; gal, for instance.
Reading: 1124547.8; gal
